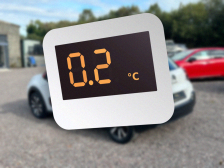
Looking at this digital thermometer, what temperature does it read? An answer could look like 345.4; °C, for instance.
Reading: 0.2; °C
